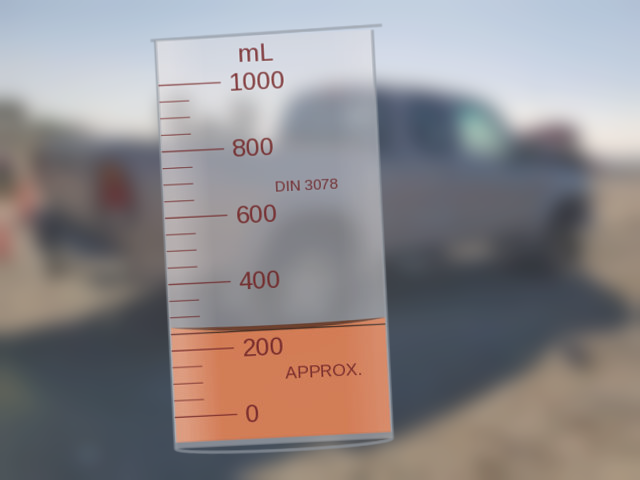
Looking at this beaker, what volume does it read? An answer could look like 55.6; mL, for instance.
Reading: 250; mL
